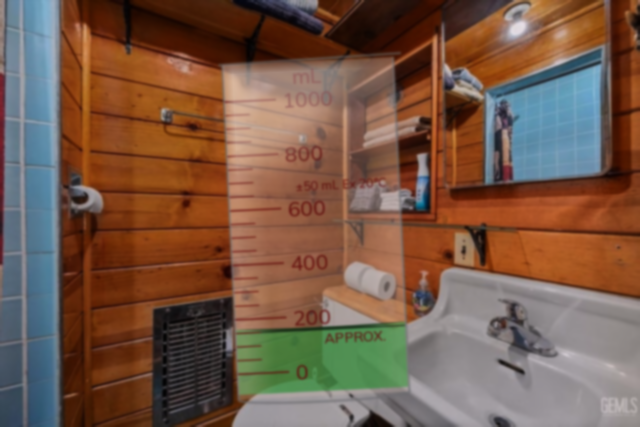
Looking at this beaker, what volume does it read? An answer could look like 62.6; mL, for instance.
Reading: 150; mL
